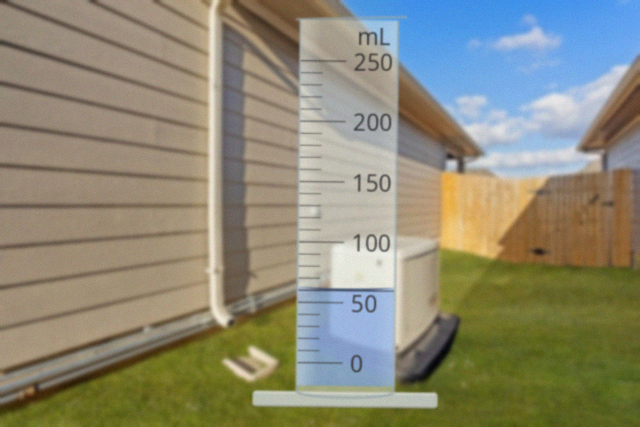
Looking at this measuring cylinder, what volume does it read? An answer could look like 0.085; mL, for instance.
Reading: 60; mL
